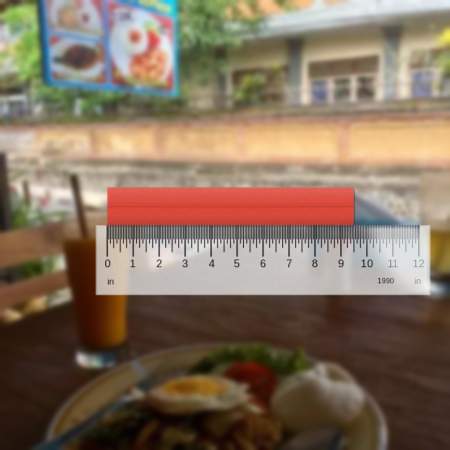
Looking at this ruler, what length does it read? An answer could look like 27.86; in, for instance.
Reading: 9.5; in
